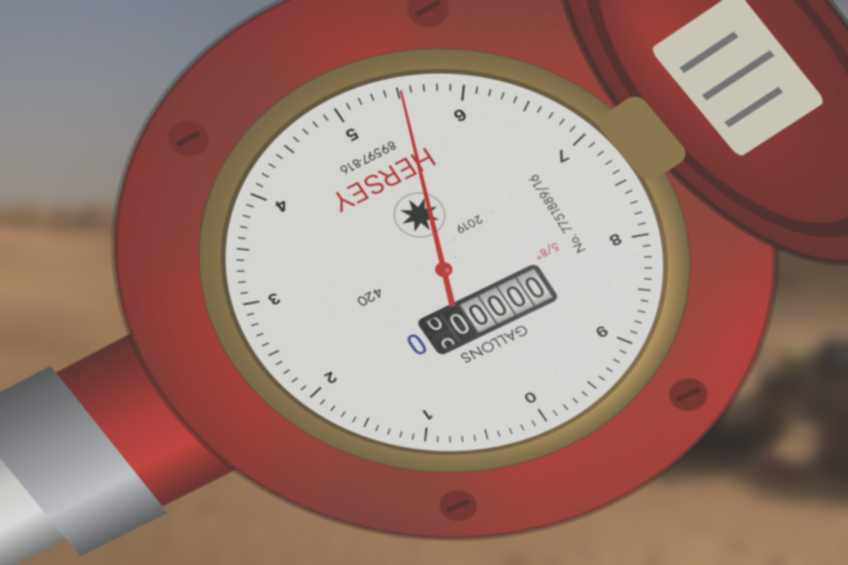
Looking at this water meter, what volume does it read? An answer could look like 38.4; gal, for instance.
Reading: 85.5; gal
